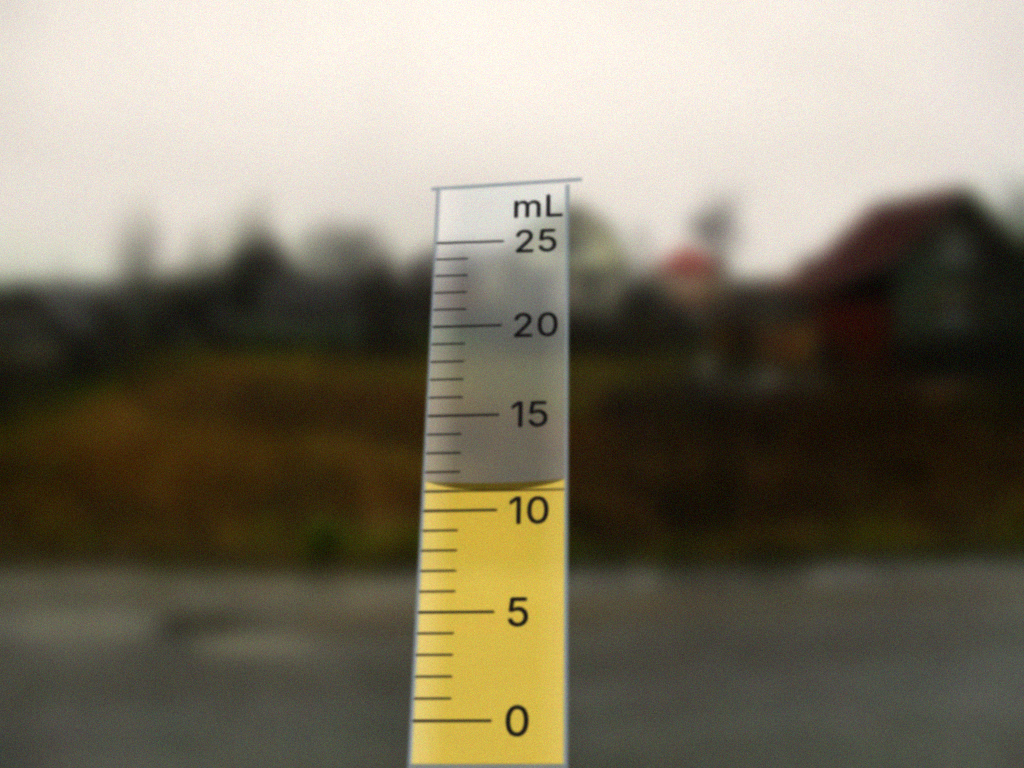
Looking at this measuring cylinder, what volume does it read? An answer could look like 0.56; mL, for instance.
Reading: 11; mL
